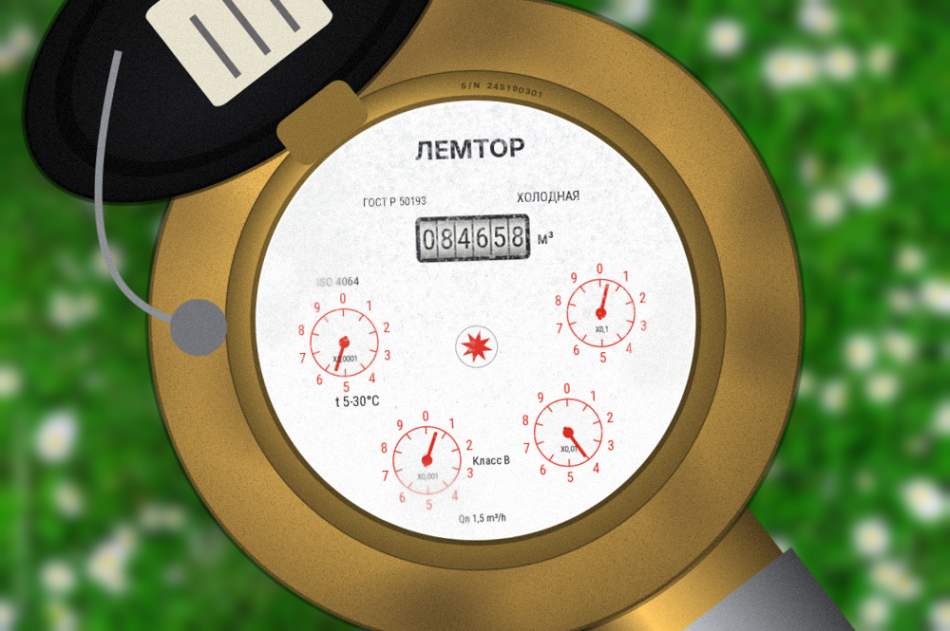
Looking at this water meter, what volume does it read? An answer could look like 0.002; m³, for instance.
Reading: 84658.0405; m³
